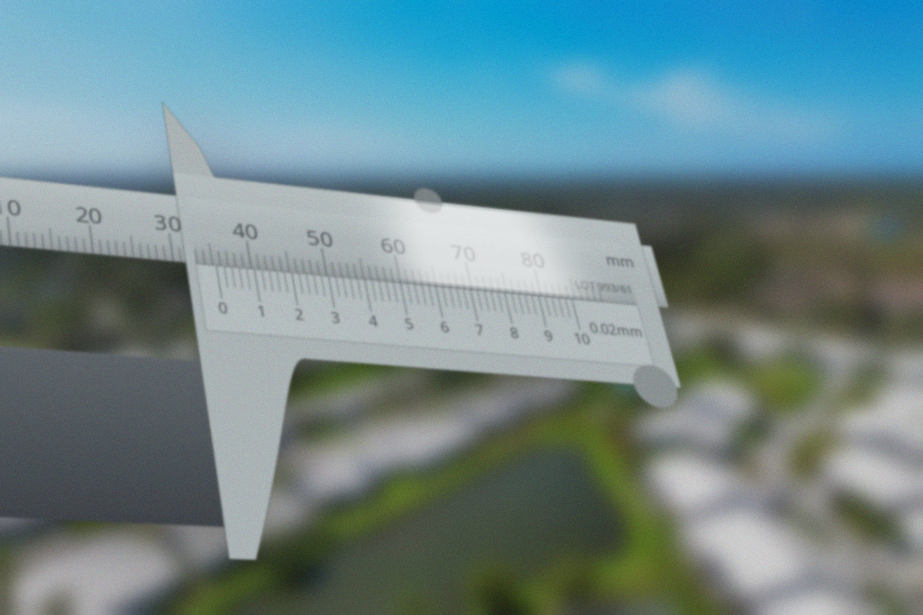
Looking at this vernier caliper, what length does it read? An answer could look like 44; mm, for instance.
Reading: 35.5; mm
